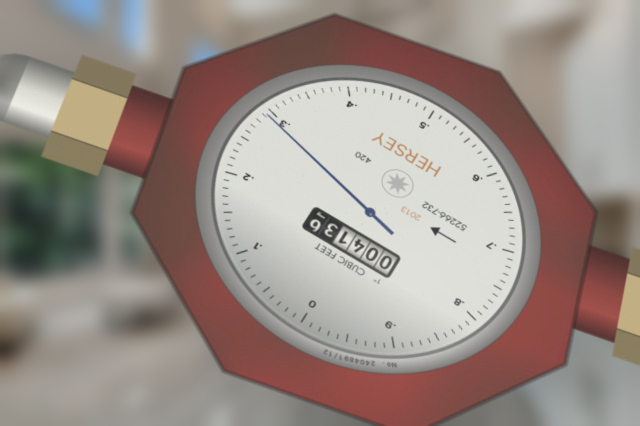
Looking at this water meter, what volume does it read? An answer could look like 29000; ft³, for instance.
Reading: 4136.29; ft³
